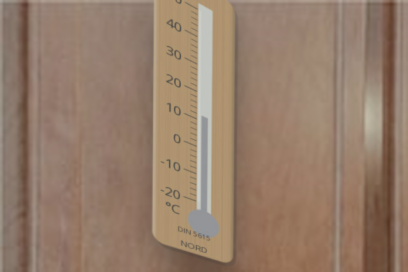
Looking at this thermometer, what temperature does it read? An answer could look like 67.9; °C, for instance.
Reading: 12; °C
